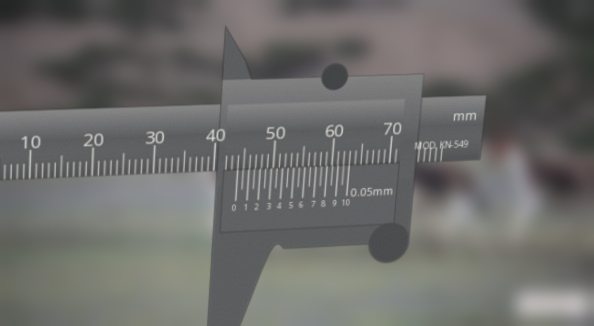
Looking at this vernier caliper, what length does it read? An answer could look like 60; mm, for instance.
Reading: 44.0; mm
